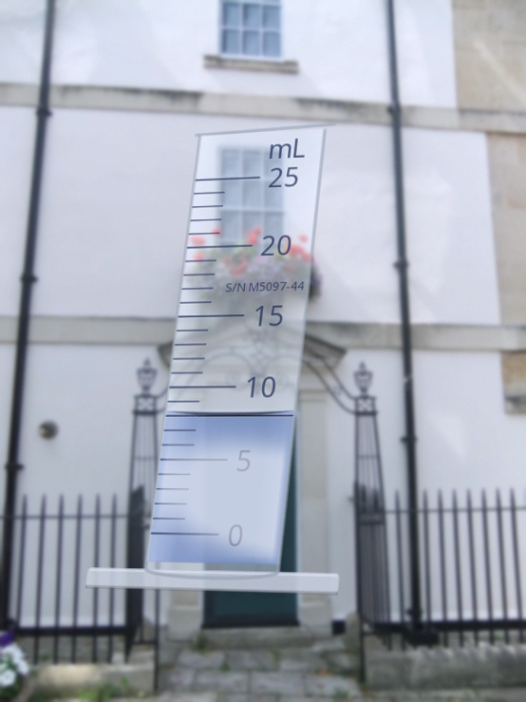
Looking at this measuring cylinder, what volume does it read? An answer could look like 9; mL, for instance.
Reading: 8; mL
